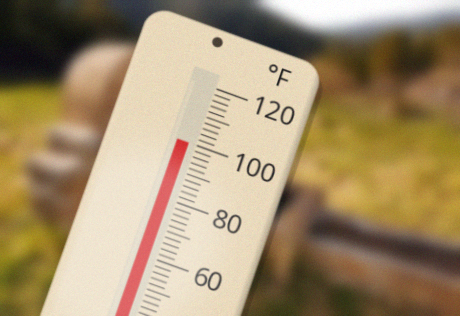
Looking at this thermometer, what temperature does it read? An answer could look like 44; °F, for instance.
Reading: 100; °F
